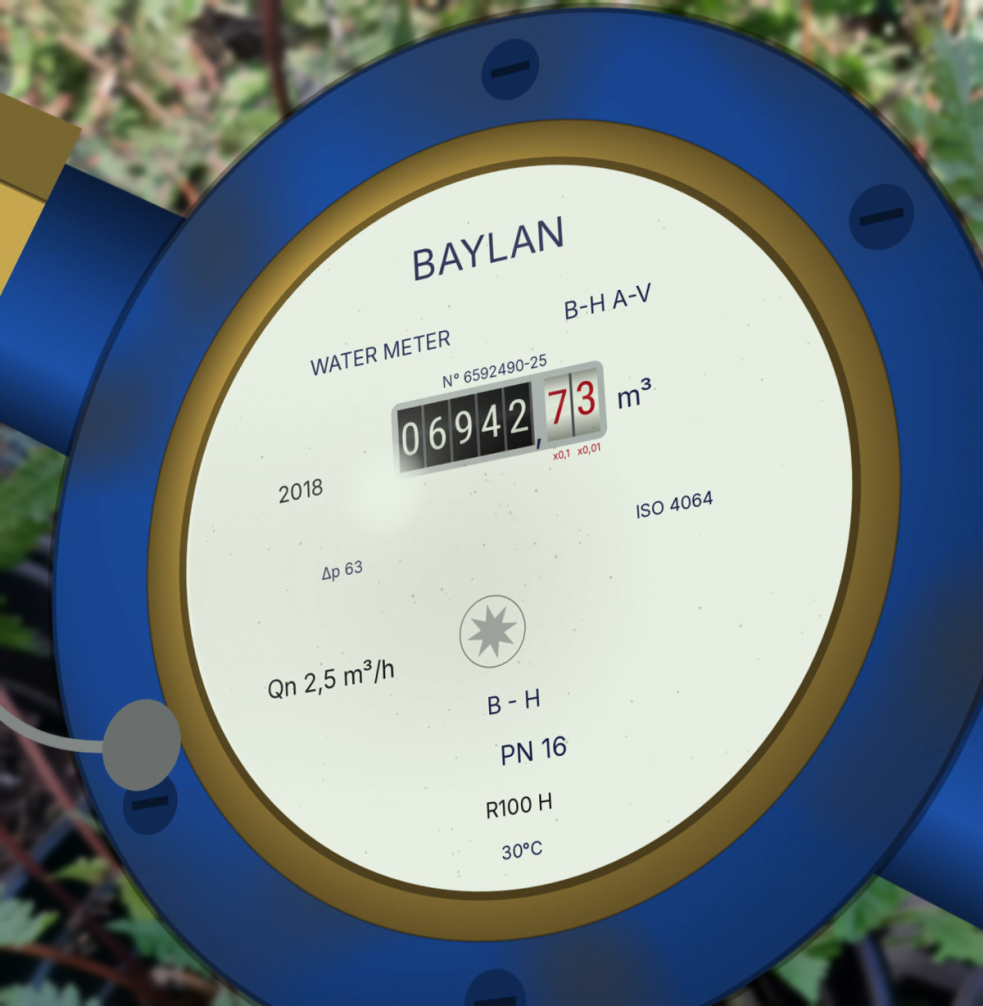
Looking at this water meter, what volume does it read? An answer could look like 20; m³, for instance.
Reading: 6942.73; m³
